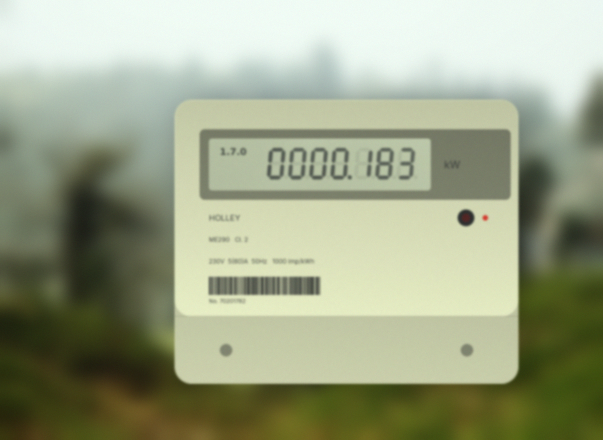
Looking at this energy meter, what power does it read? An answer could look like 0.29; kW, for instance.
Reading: 0.183; kW
